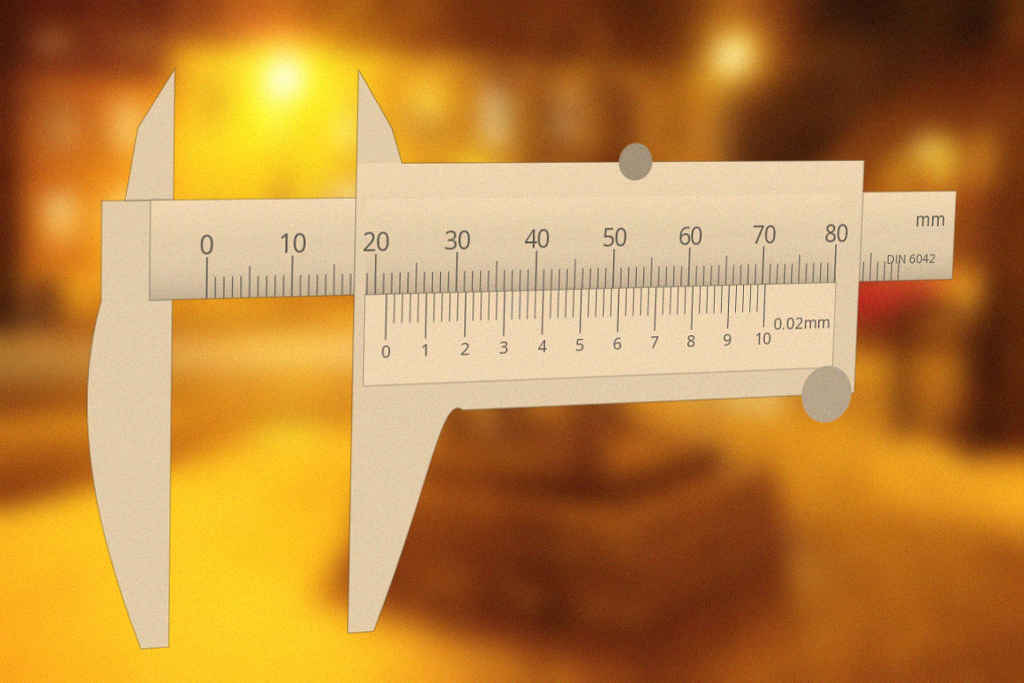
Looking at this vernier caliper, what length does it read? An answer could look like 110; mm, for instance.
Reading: 21.4; mm
